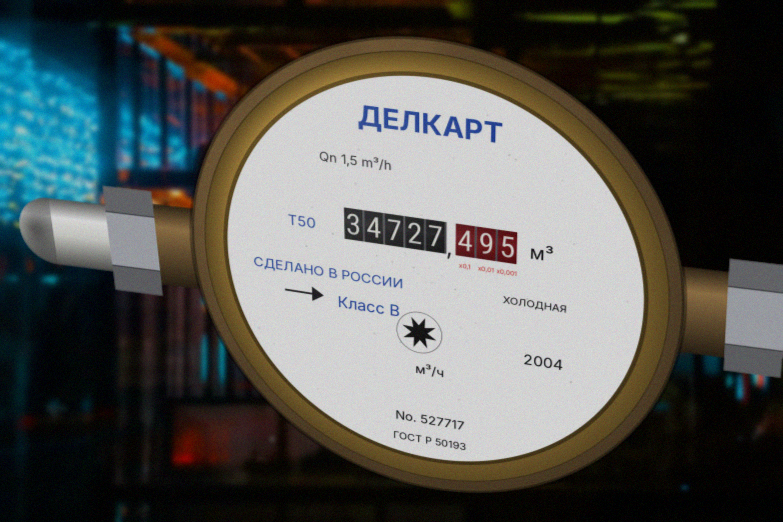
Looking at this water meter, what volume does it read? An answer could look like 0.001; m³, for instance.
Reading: 34727.495; m³
